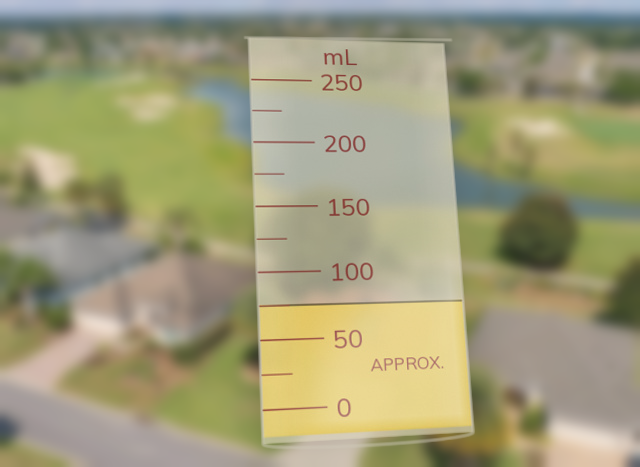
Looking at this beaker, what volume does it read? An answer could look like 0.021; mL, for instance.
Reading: 75; mL
